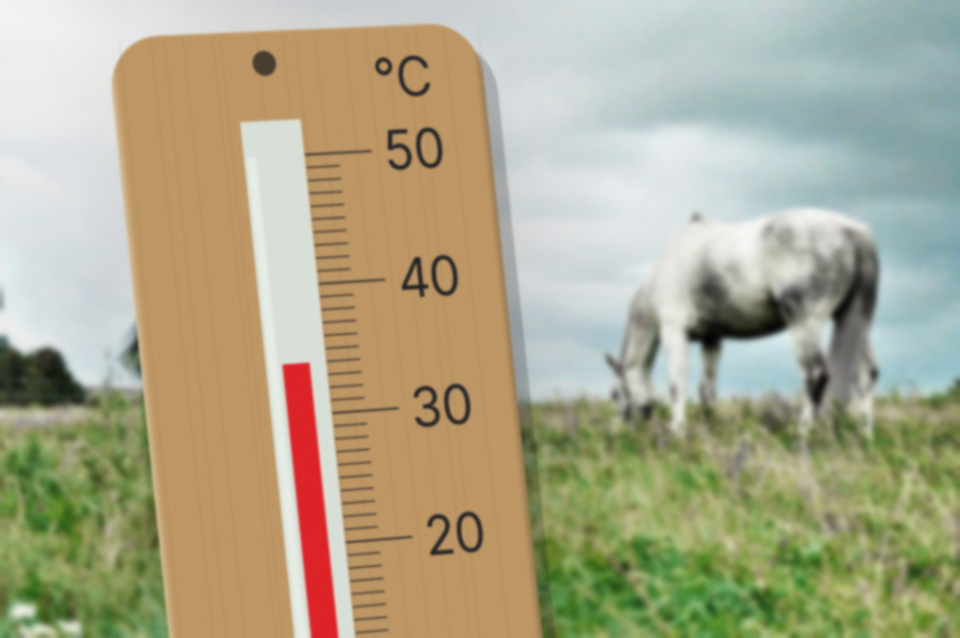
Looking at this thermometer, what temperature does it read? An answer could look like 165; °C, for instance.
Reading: 34; °C
